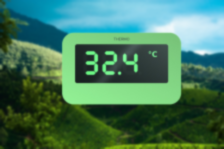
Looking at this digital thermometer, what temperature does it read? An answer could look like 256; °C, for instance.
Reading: 32.4; °C
